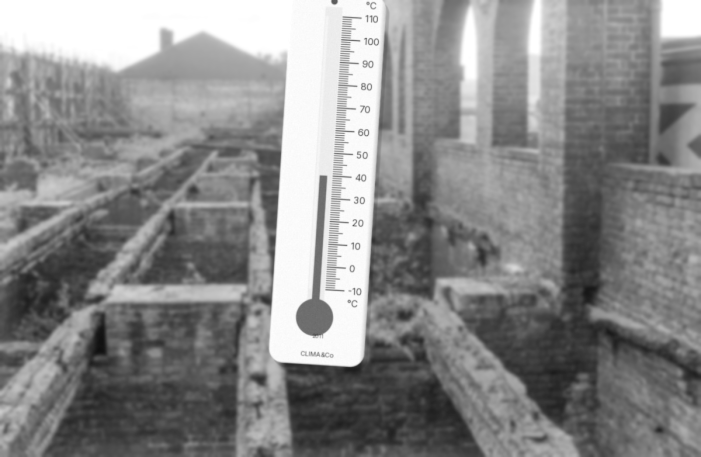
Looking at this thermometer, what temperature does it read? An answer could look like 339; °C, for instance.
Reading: 40; °C
